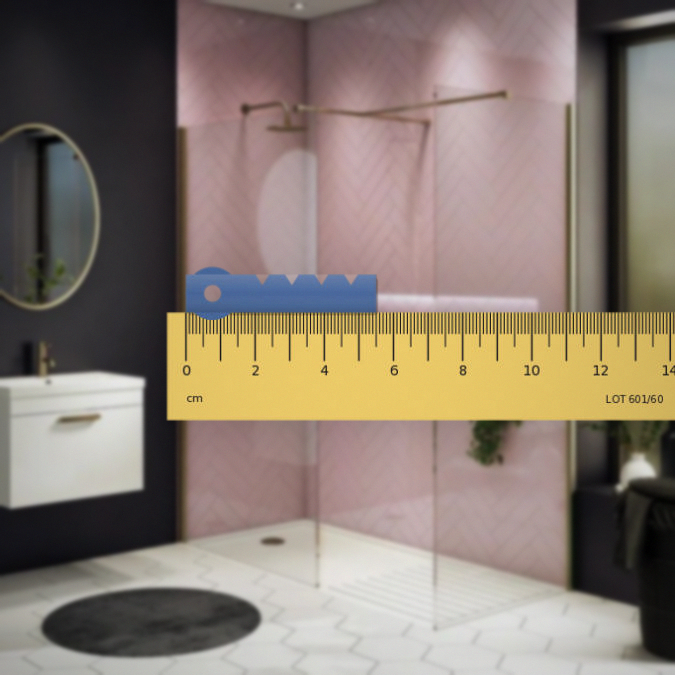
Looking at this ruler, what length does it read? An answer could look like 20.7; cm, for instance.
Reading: 5.5; cm
